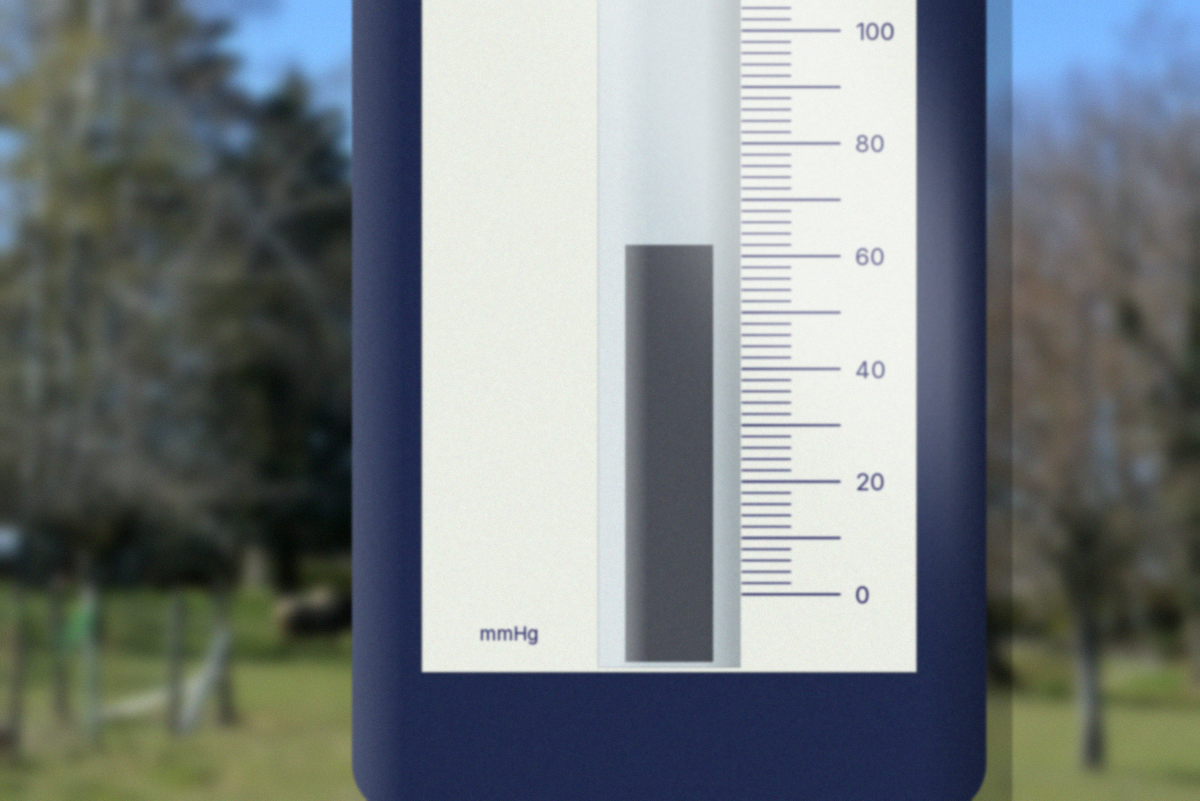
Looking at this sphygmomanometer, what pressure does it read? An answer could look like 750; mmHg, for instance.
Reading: 62; mmHg
